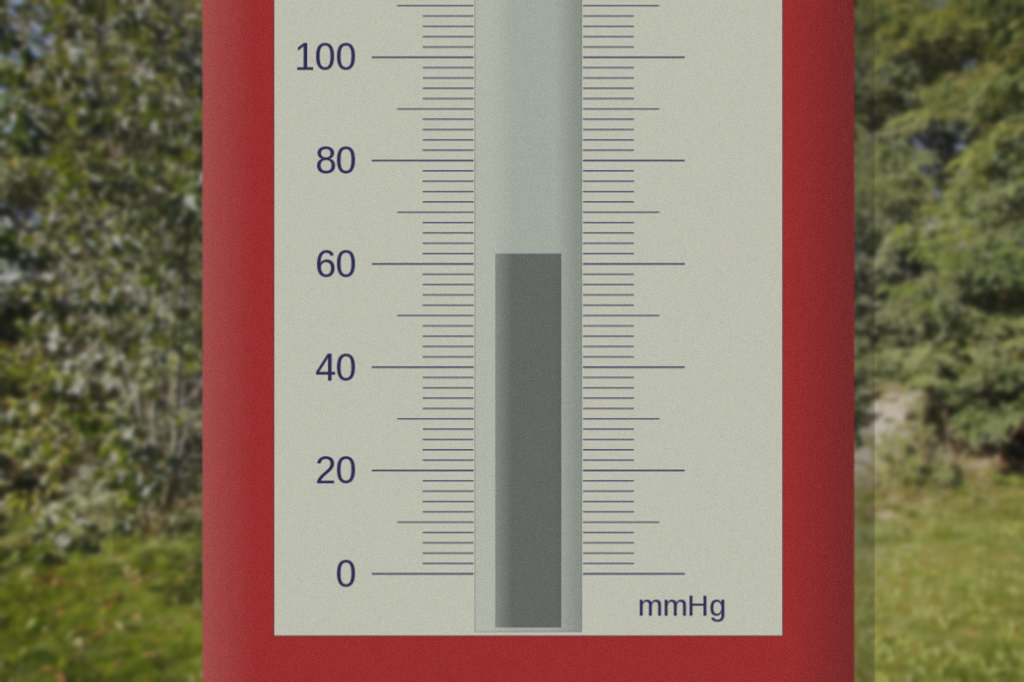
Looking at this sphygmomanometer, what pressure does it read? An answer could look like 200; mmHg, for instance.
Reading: 62; mmHg
